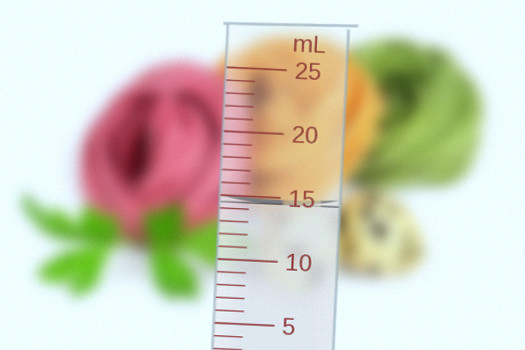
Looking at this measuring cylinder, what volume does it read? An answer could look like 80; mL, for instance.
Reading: 14.5; mL
